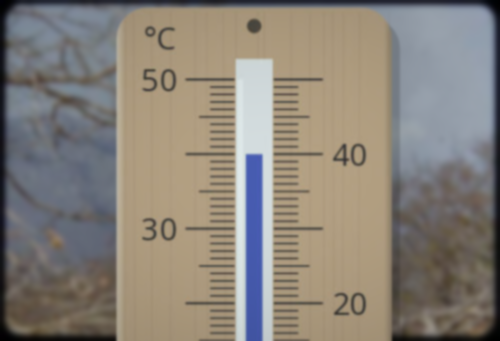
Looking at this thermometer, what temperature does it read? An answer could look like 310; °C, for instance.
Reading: 40; °C
